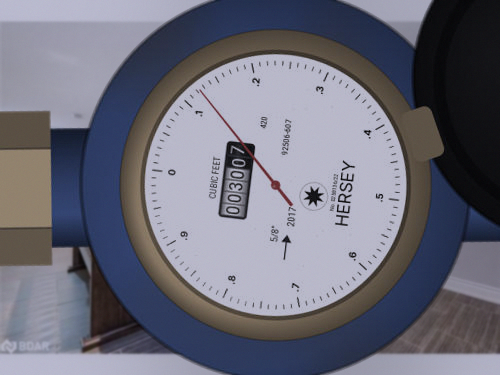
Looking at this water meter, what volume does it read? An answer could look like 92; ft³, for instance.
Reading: 3007.12; ft³
